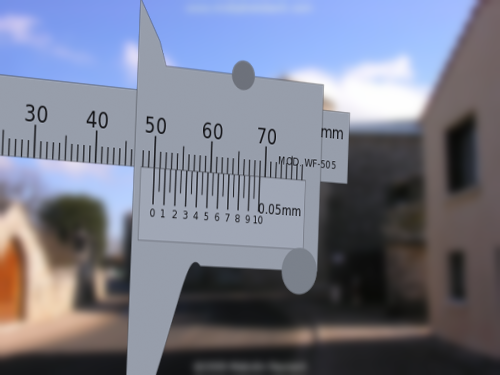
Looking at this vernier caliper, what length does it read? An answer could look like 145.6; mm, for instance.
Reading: 50.0; mm
